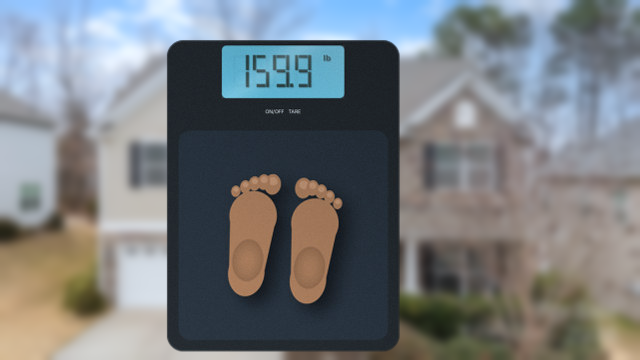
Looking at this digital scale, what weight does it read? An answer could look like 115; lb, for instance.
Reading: 159.9; lb
